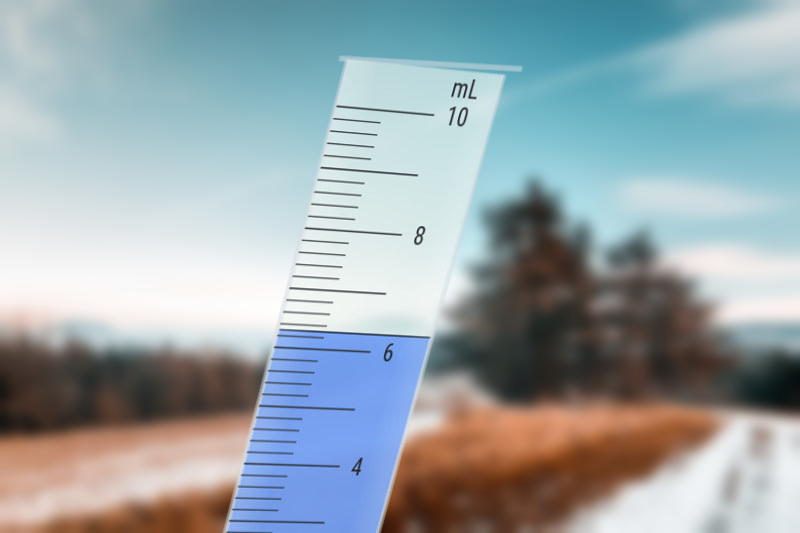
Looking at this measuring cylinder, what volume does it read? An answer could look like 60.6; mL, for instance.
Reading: 6.3; mL
